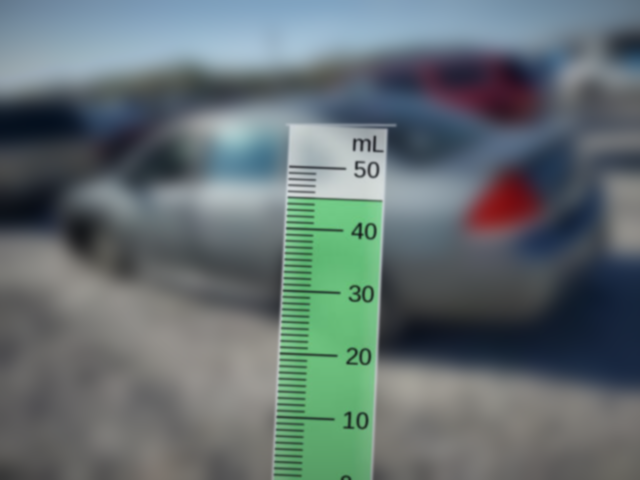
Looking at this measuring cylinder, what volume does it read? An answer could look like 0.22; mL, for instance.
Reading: 45; mL
